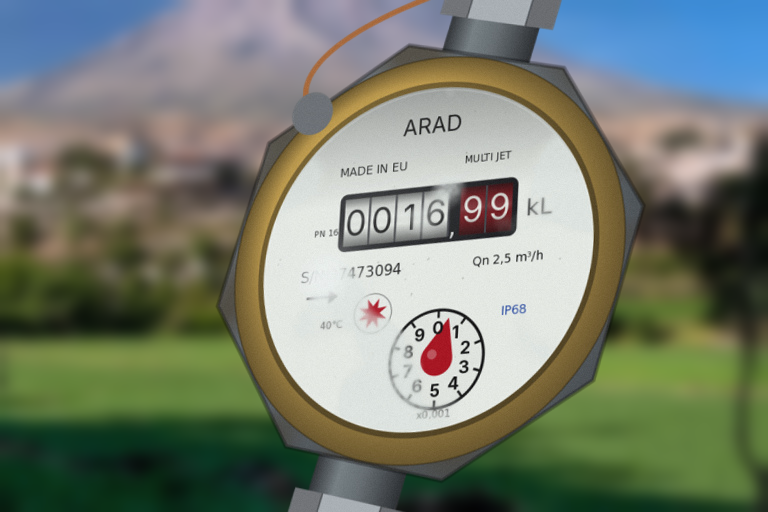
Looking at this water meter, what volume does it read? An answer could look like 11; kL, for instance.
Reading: 16.990; kL
